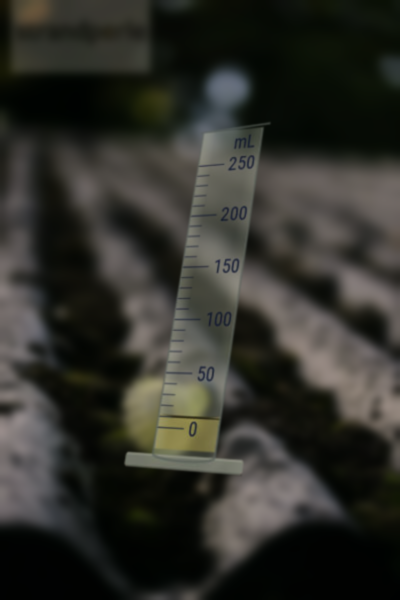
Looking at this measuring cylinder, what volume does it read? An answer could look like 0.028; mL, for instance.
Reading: 10; mL
